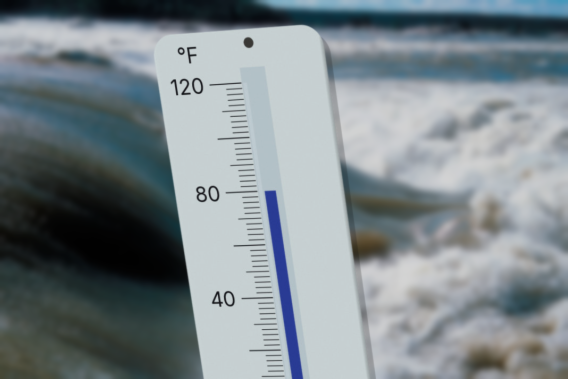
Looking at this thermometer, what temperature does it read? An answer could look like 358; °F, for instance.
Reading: 80; °F
